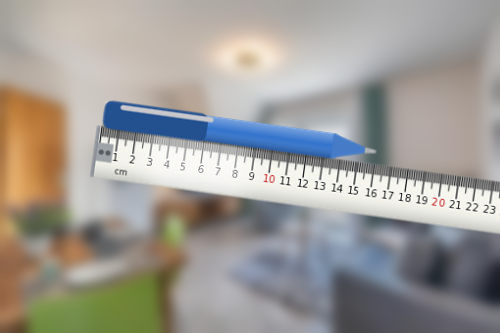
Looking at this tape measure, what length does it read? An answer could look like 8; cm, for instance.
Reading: 16; cm
